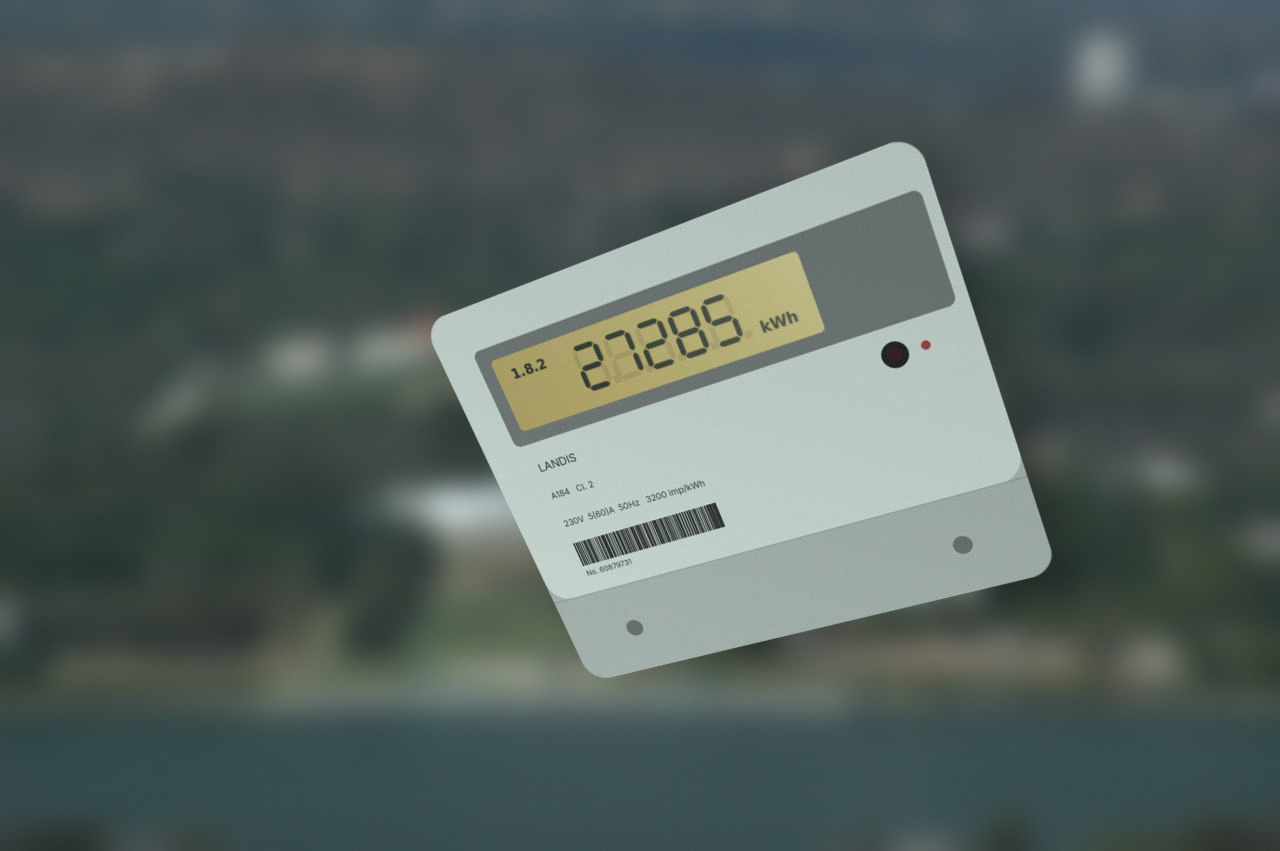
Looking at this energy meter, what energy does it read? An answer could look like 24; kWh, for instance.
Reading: 27285; kWh
